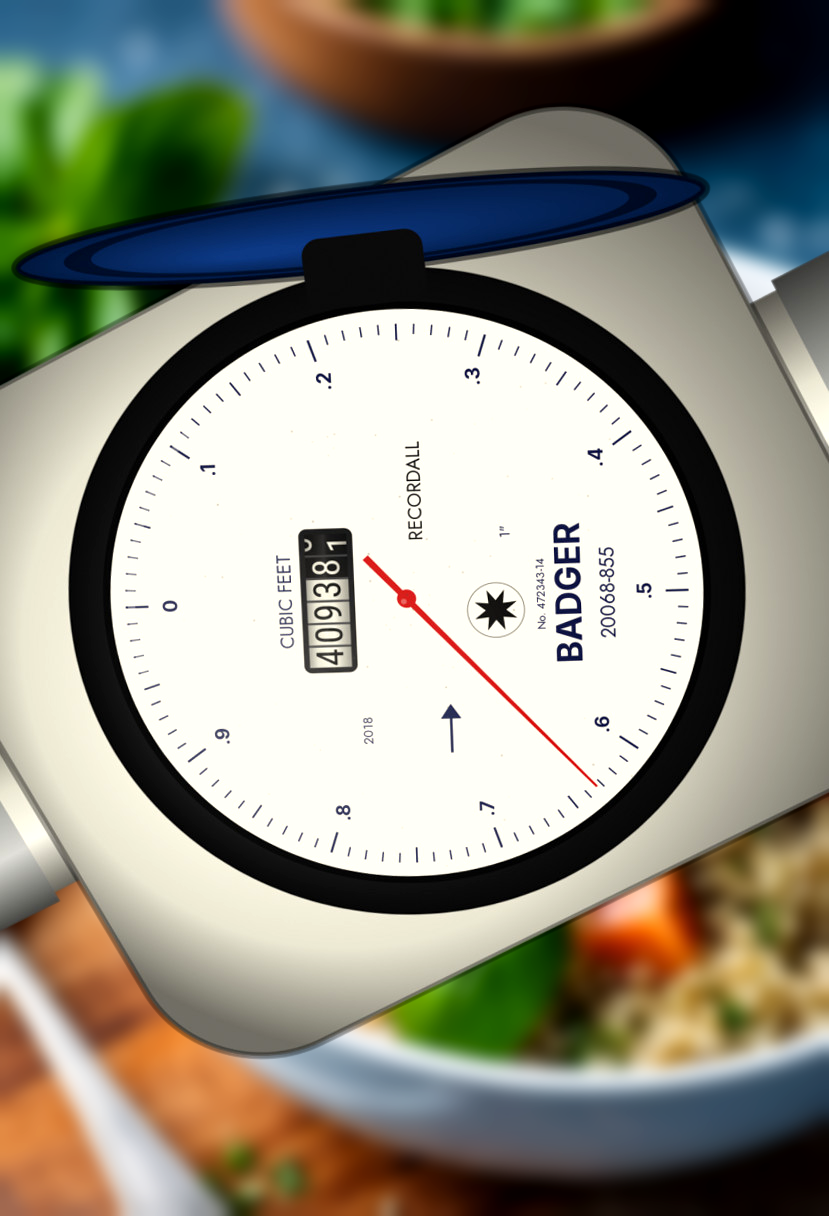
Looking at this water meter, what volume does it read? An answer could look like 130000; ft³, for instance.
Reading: 409380.63; ft³
